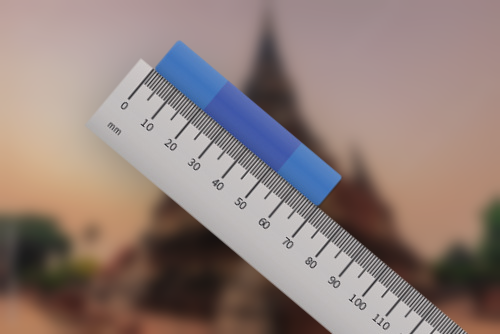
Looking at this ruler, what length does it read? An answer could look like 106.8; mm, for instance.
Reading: 70; mm
